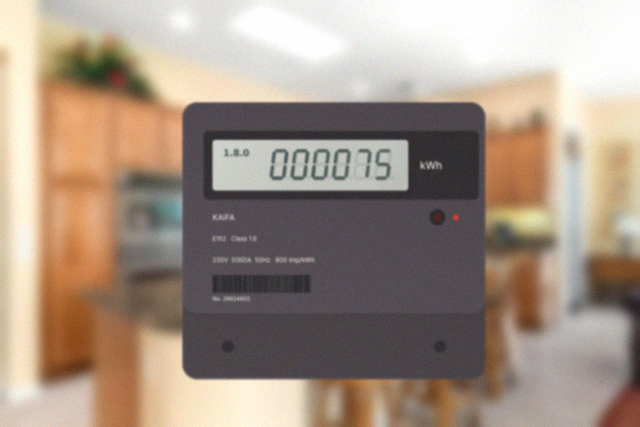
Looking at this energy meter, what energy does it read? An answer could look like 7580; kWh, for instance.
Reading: 75; kWh
